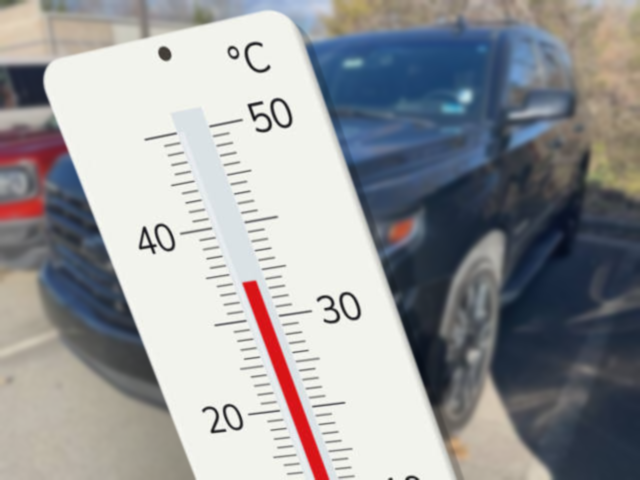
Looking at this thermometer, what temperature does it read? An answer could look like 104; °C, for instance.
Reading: 34; °C
